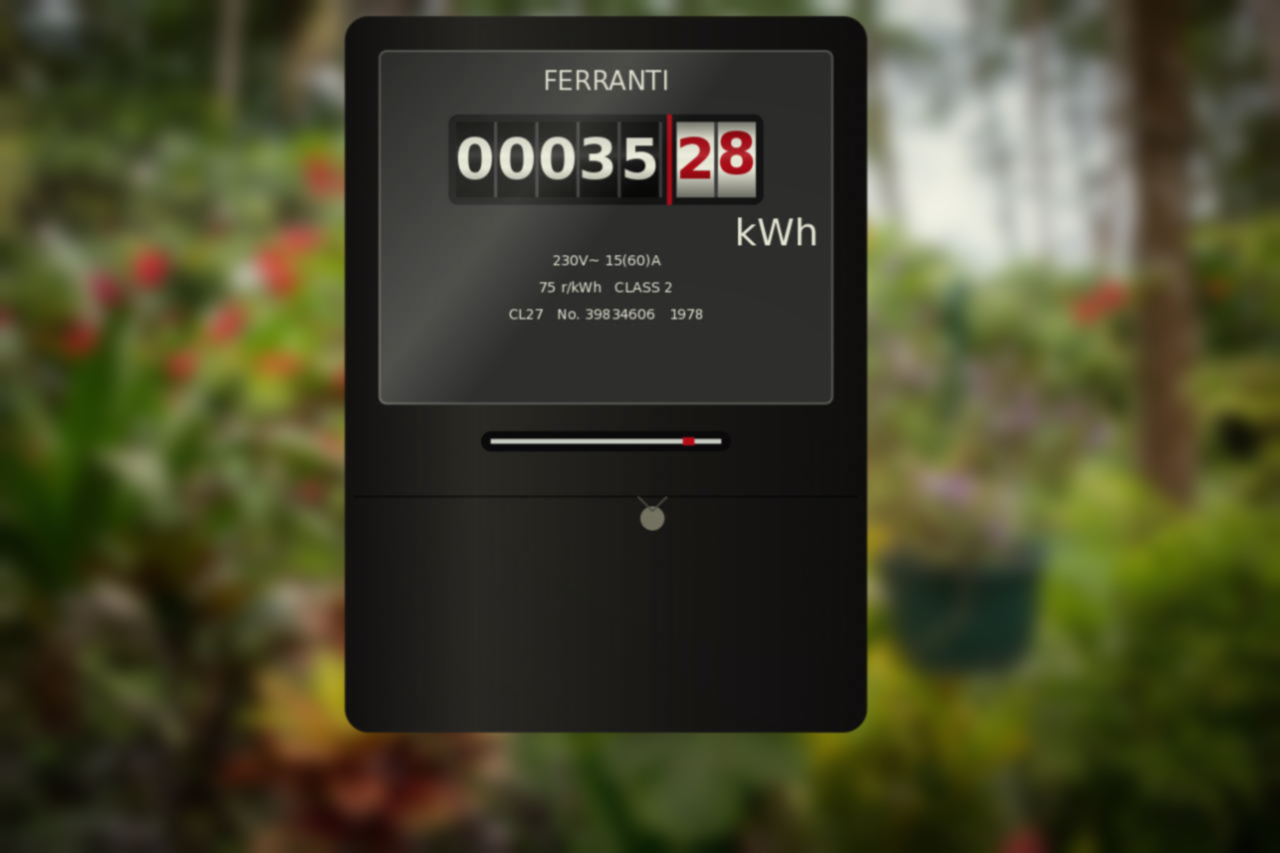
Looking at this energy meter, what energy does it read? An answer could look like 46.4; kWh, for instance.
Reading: 35.28; kWh
